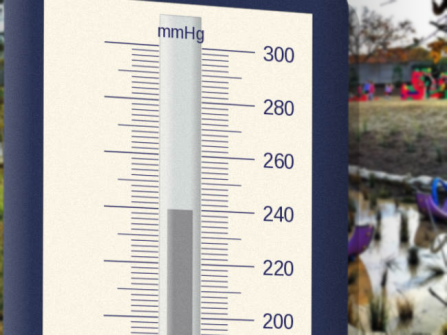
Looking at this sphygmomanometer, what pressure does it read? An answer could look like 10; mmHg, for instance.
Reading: 240; mmHg
